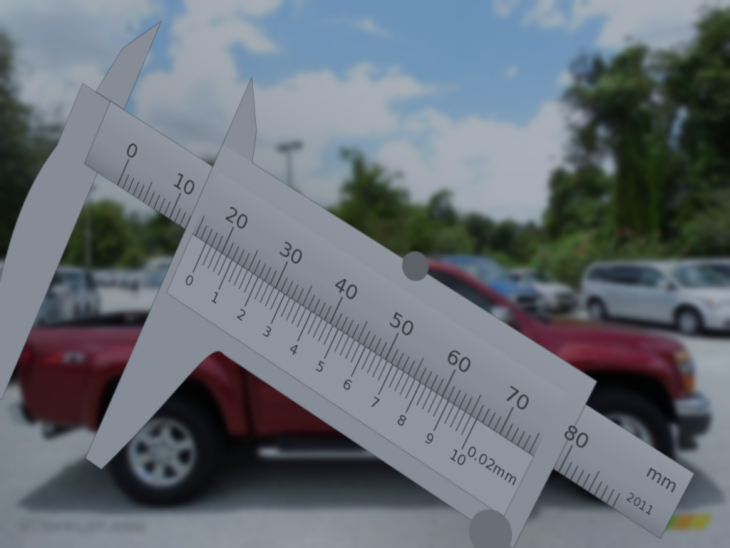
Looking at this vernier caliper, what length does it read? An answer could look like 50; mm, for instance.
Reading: 17.0; mm
